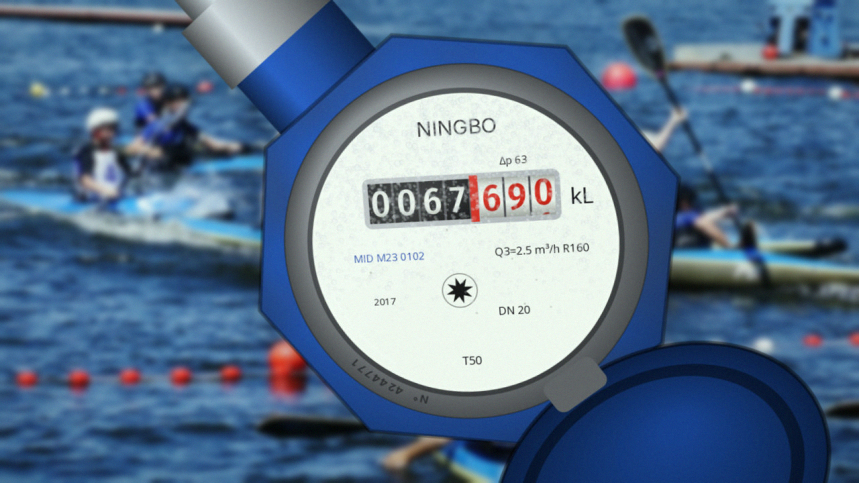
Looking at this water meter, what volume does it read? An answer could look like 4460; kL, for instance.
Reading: 67.690; kL
